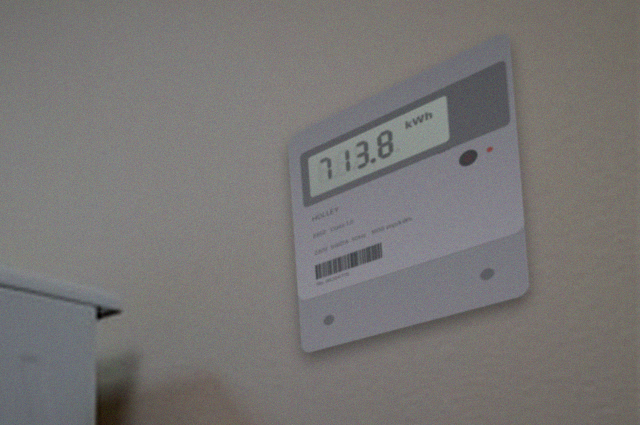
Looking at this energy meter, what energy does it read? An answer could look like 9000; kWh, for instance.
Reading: 713.8; kWh
